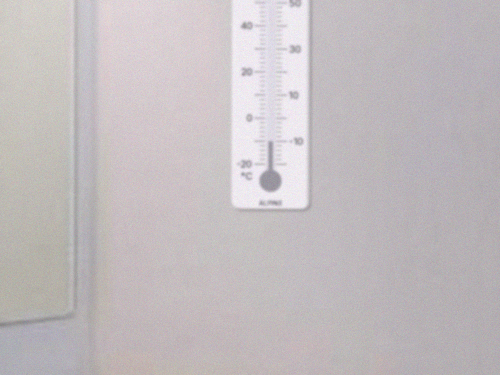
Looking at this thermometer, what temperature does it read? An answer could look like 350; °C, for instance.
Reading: -10; °C
